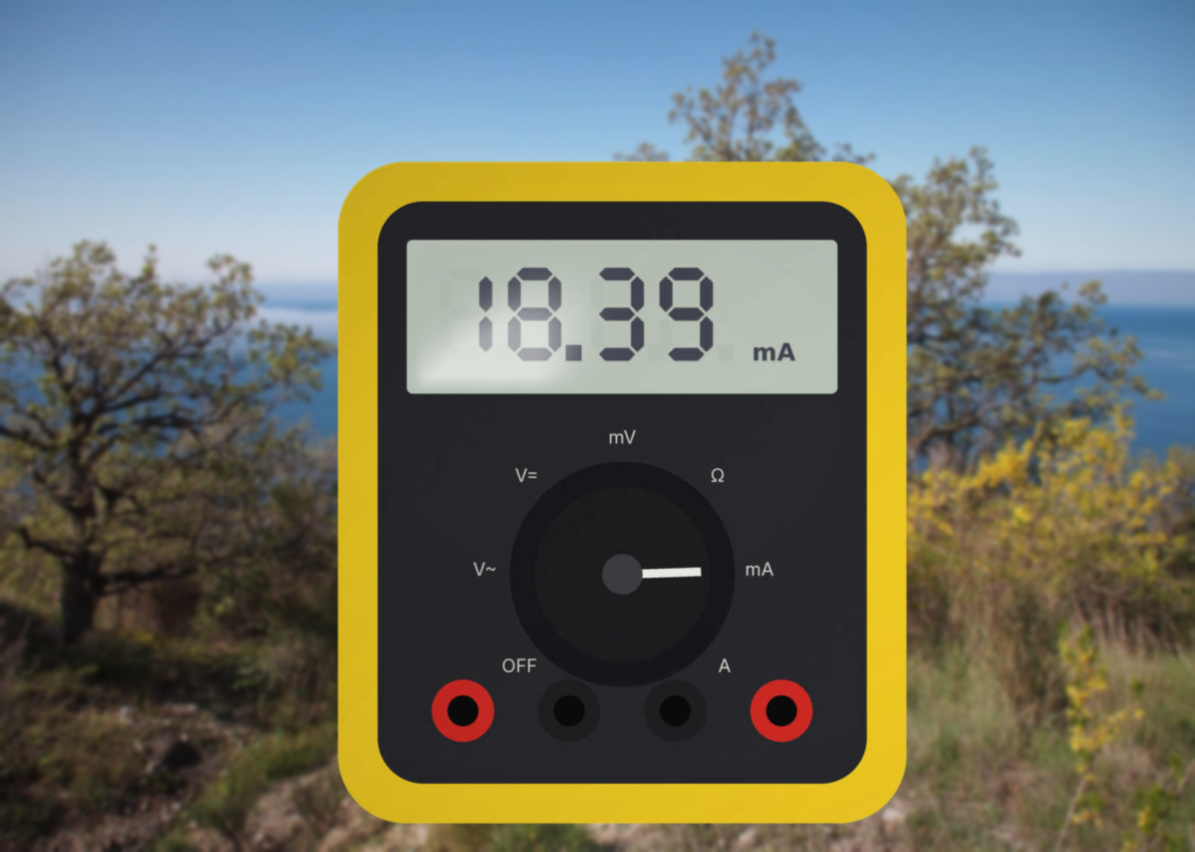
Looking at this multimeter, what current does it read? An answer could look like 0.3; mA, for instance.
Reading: 18.39; mA
